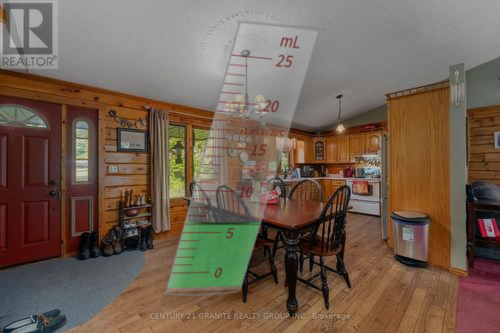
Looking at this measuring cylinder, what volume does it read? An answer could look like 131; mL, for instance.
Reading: 6; mL
